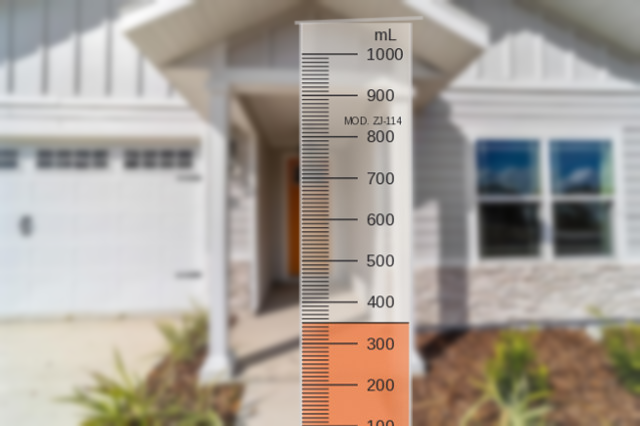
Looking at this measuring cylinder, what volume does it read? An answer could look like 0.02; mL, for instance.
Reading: 350; mL
